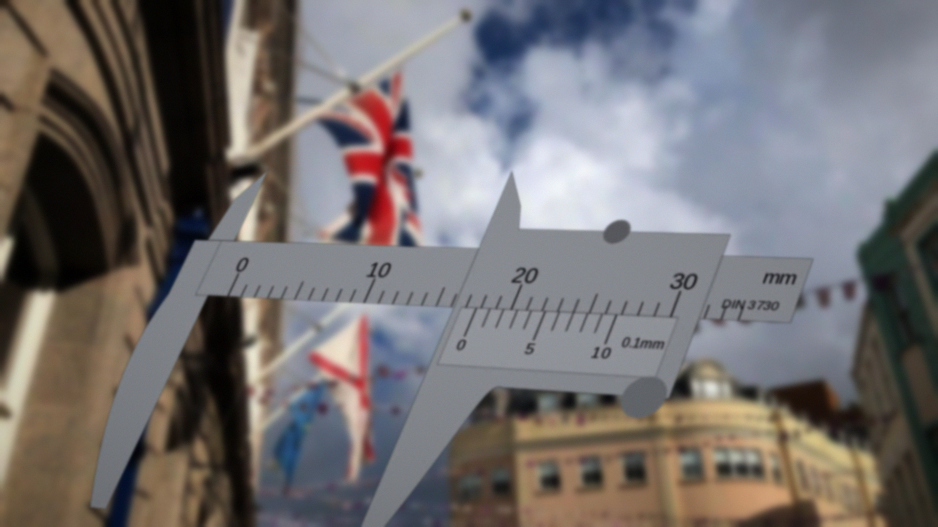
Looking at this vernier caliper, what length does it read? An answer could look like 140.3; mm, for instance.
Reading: 17.7; mm
